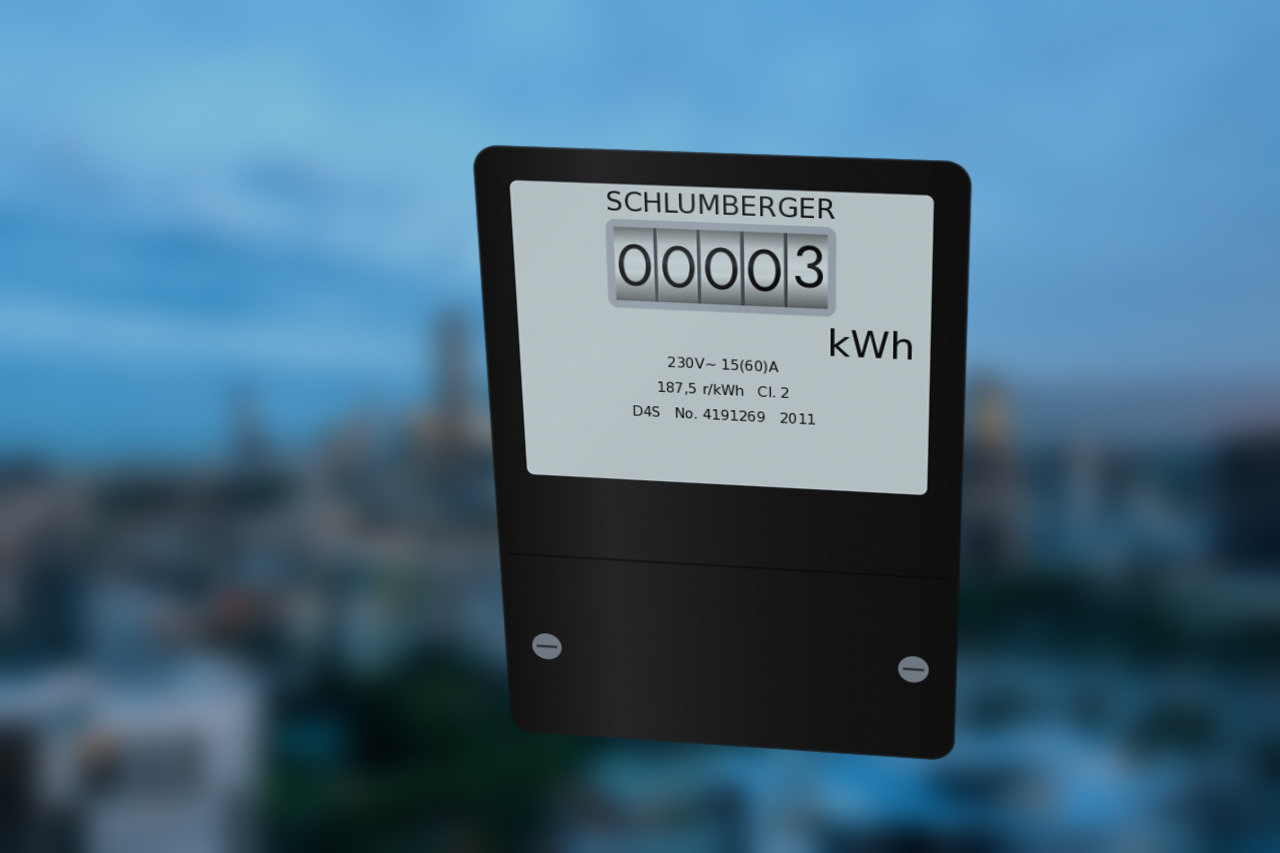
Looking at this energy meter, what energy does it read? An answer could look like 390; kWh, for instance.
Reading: 3; kWh
